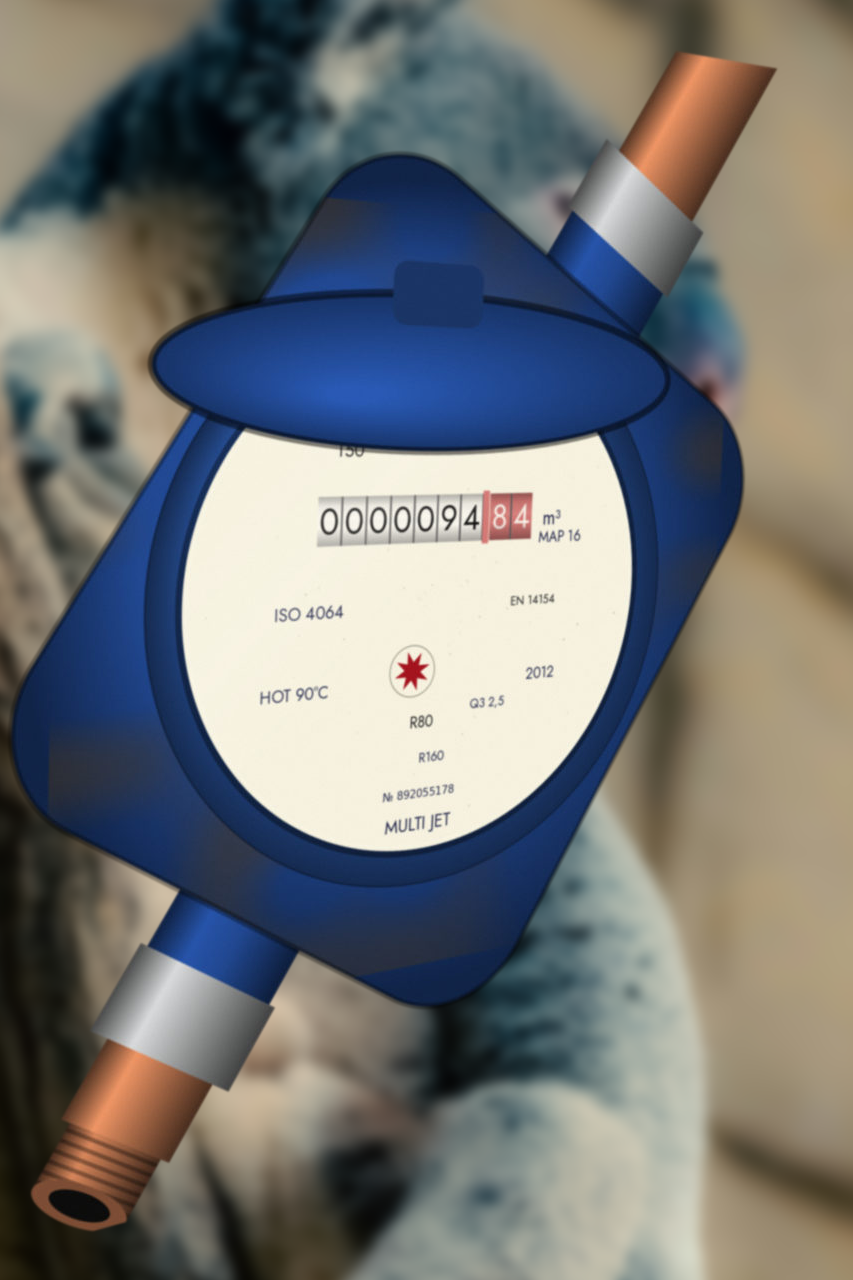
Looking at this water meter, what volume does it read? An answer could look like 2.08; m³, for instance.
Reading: 94.84; m³
